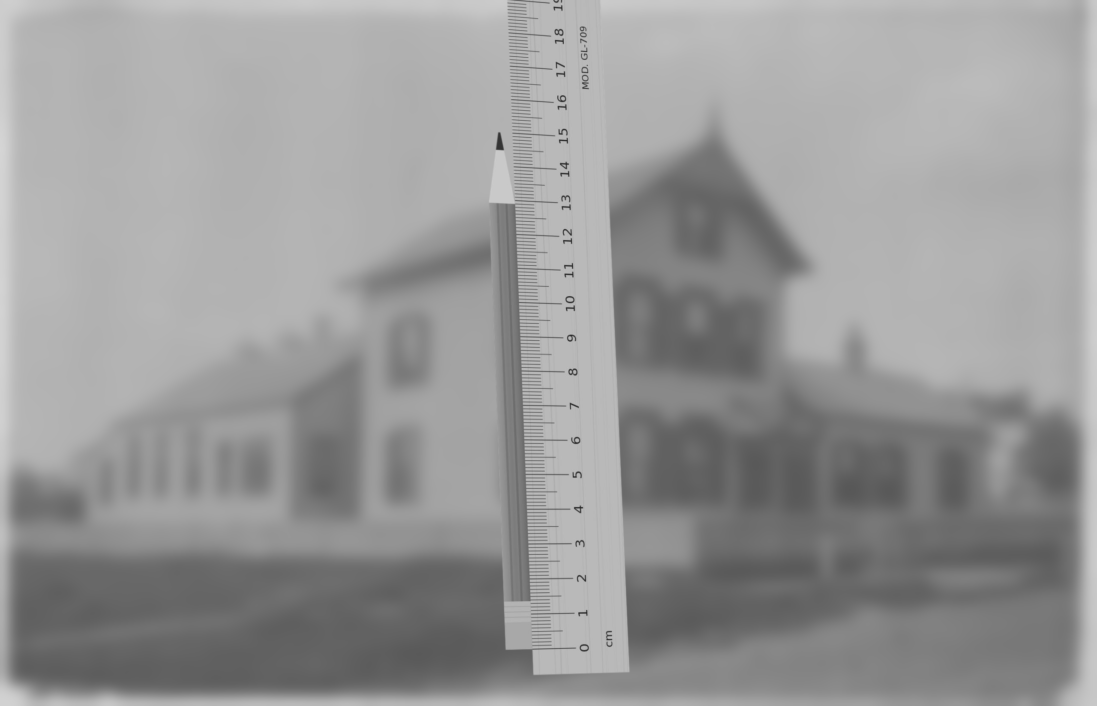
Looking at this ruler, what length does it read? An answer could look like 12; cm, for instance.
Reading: 15; cm
